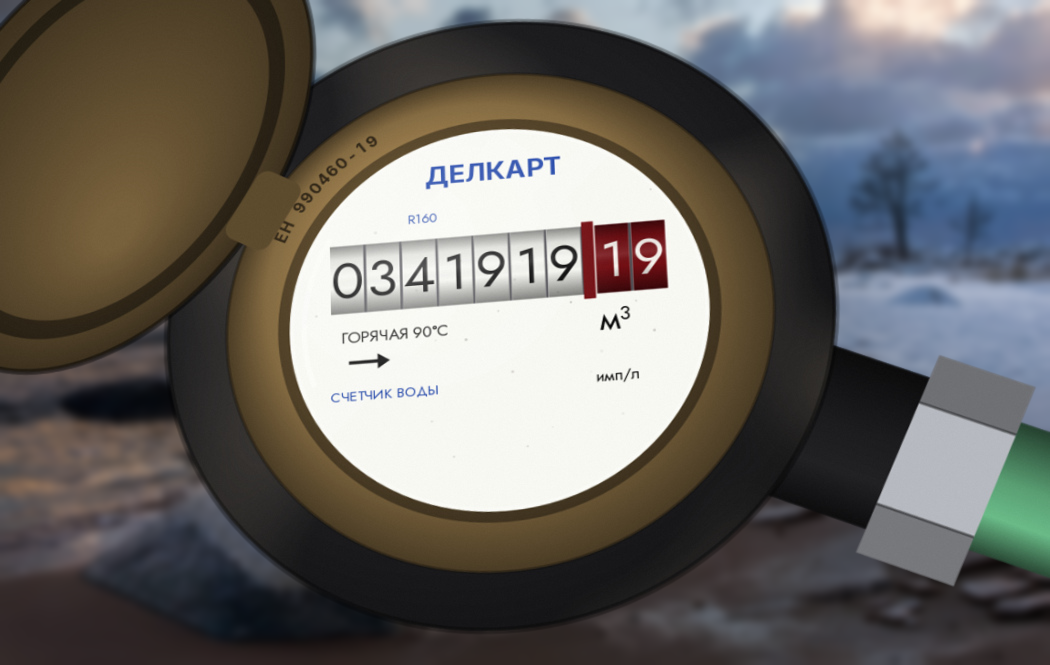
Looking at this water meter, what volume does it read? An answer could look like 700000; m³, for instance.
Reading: 341919.19; m³
